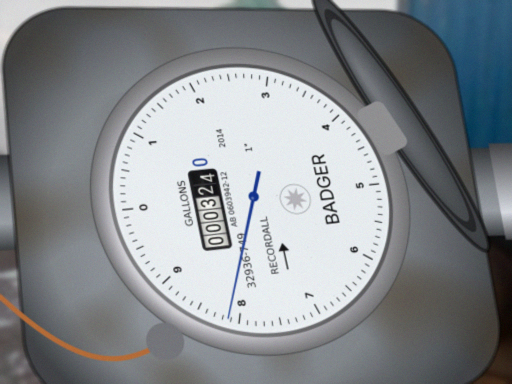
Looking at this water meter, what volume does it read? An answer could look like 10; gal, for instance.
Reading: 3238.1; gal
